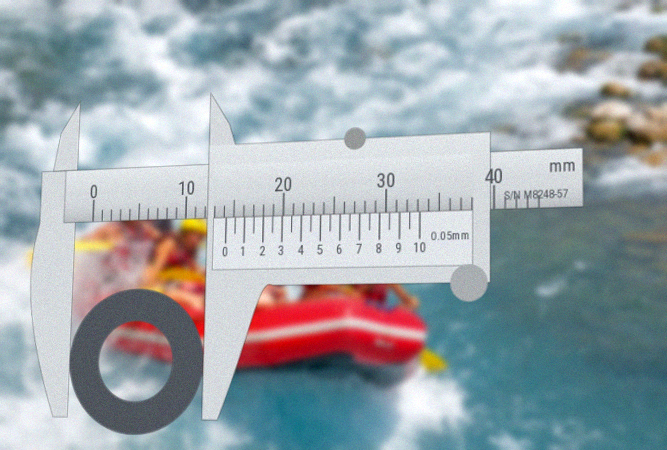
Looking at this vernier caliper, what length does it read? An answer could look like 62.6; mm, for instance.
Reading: 14.2; mm
